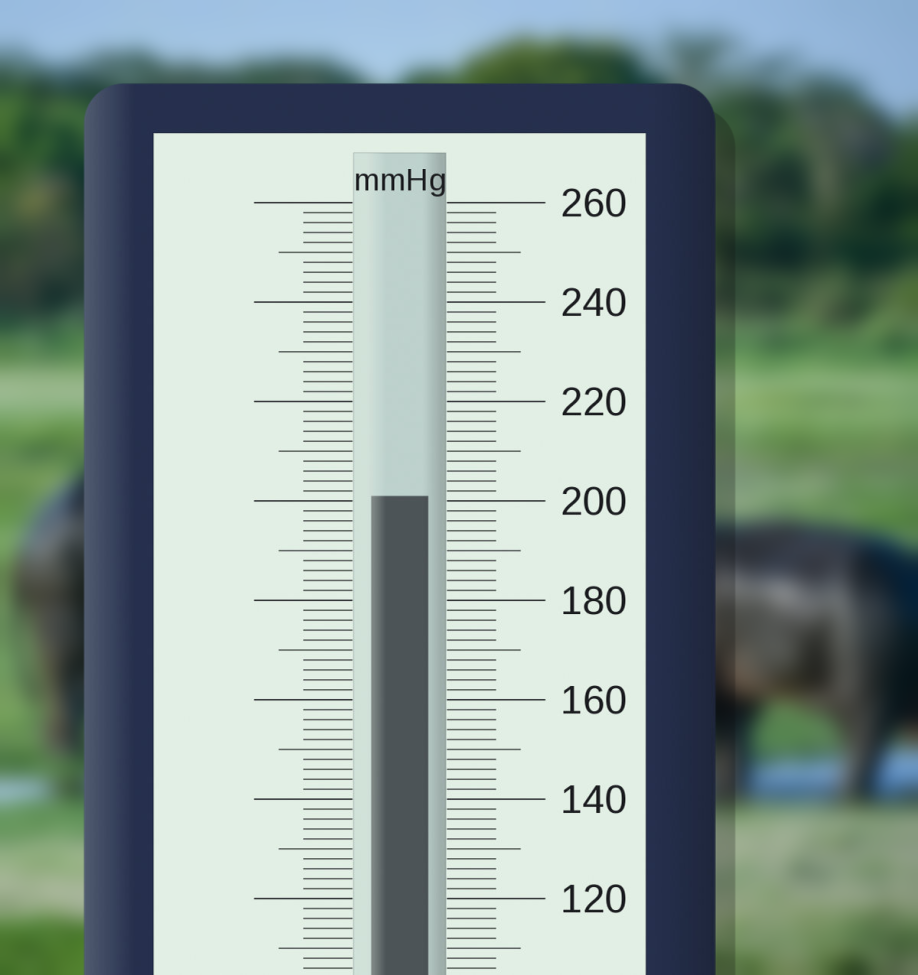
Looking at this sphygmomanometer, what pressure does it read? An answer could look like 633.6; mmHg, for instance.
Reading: 201; mmHg
